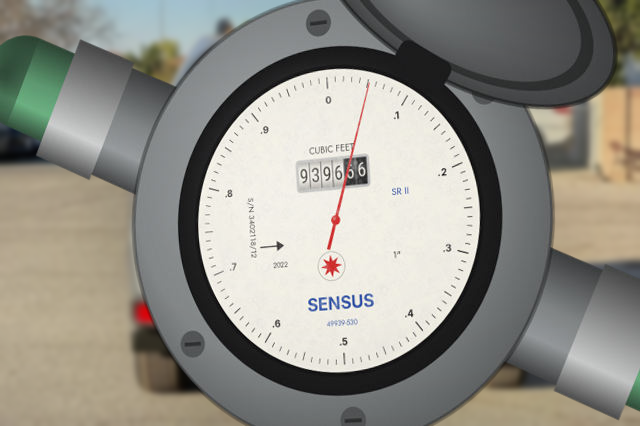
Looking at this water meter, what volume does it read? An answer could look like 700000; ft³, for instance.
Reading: 939666.05; ft³
